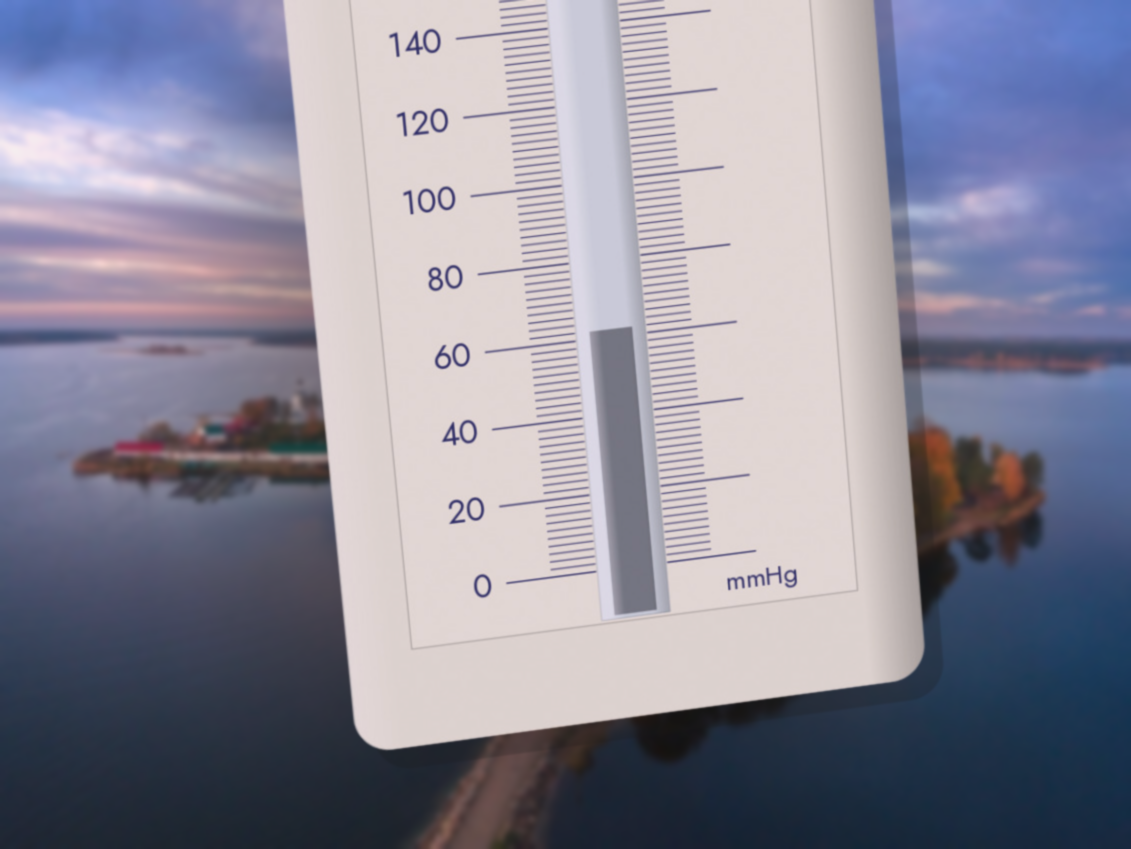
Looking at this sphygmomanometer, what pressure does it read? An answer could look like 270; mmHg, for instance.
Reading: 62; mmHg
